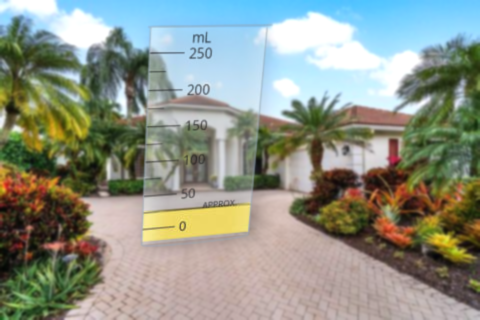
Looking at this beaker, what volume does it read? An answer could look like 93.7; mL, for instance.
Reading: 25; mL
